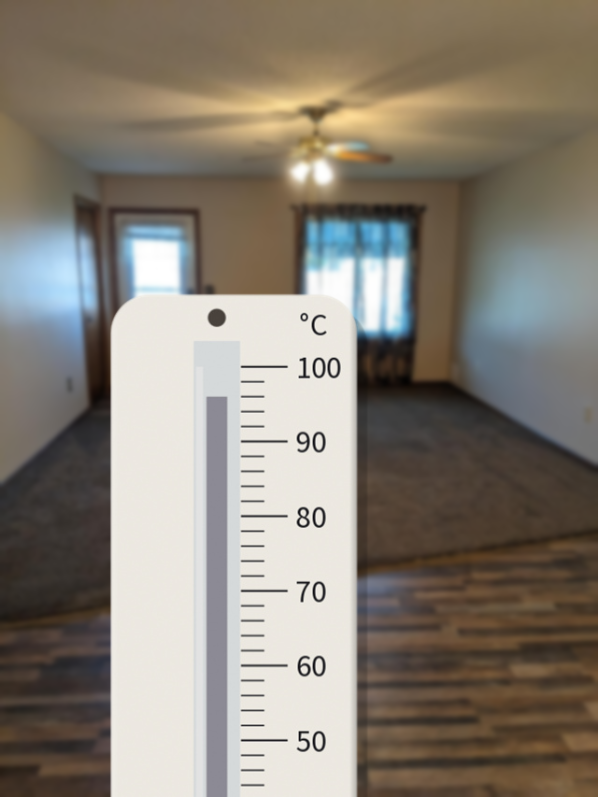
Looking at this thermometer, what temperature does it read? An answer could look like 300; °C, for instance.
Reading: 96; °C
